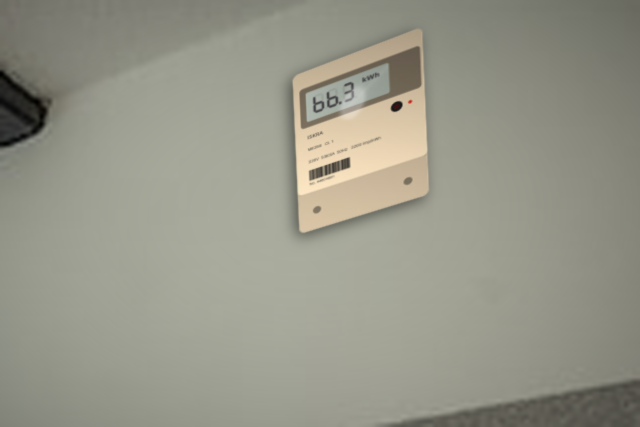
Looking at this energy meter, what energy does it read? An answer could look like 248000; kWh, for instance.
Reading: 66.3; kWh
